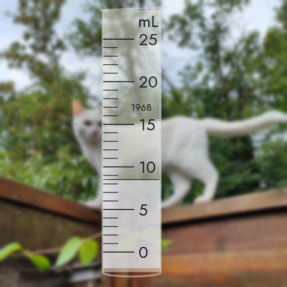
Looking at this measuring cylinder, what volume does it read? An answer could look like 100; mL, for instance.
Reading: 8.5; mL
